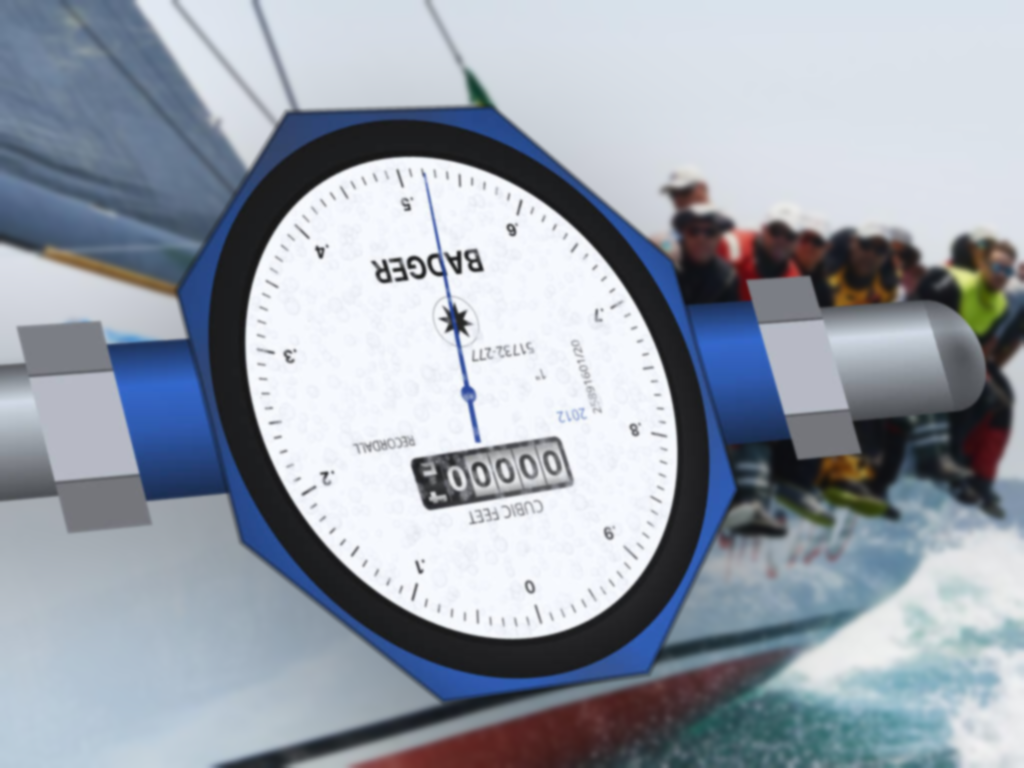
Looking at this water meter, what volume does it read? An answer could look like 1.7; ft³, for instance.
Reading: 4.52; ft³
